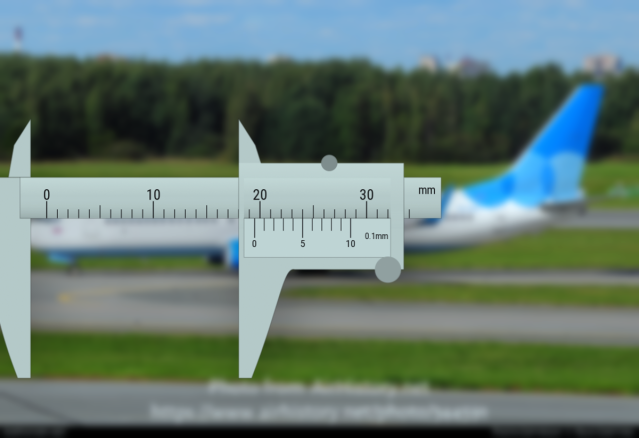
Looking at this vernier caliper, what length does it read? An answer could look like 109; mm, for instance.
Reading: 19.5; mm
